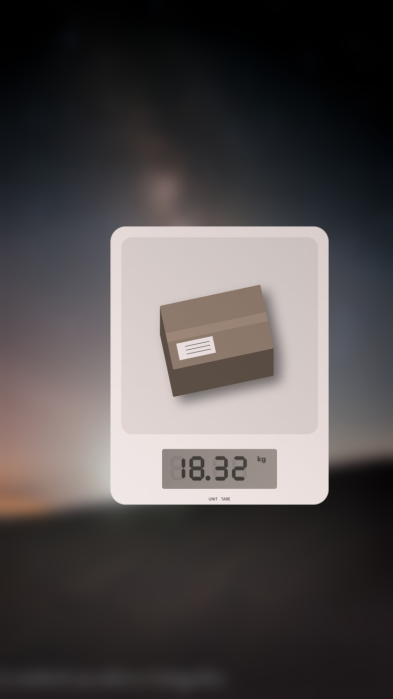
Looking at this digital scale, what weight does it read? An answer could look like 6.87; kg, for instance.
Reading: 18.32; kg
